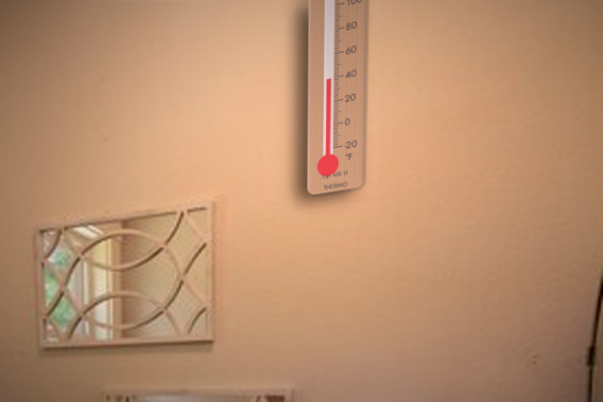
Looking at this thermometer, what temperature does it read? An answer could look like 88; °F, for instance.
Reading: 40; °F
